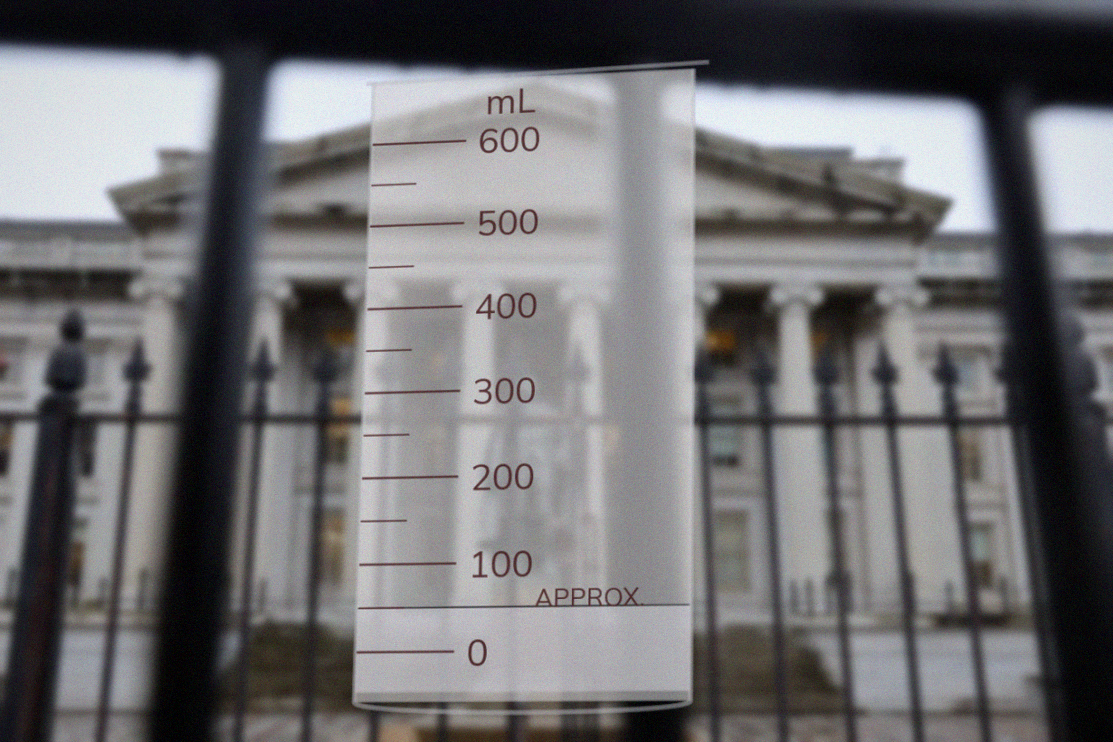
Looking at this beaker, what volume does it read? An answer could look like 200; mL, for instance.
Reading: 50; mL
